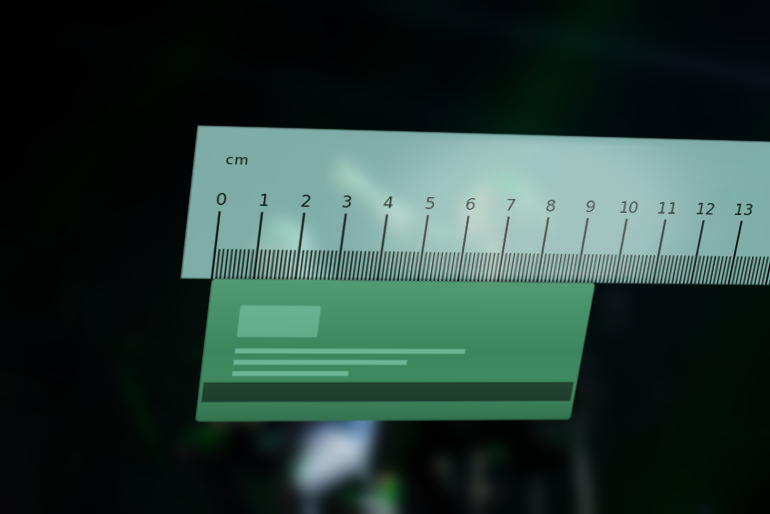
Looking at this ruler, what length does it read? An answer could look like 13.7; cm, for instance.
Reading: 9.5; cm
